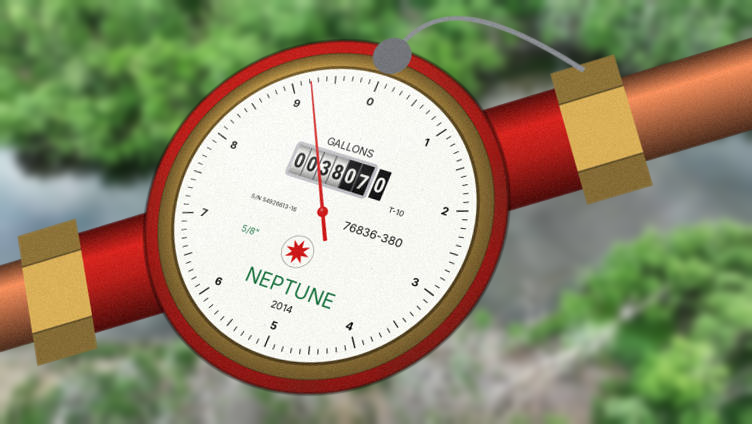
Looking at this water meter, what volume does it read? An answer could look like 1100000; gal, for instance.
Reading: 38069.2; gal
